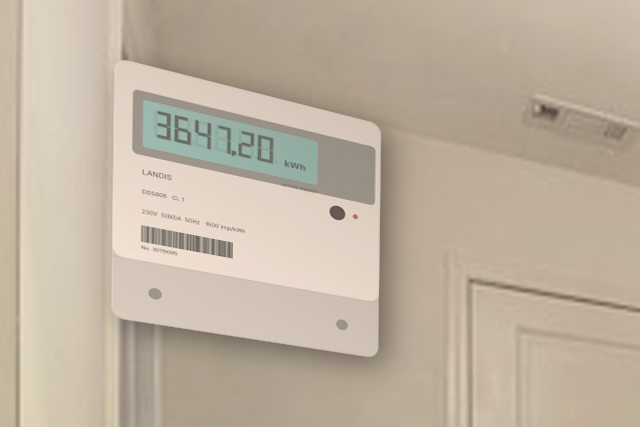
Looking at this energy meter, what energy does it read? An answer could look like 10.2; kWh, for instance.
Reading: 3647.20; kWh
